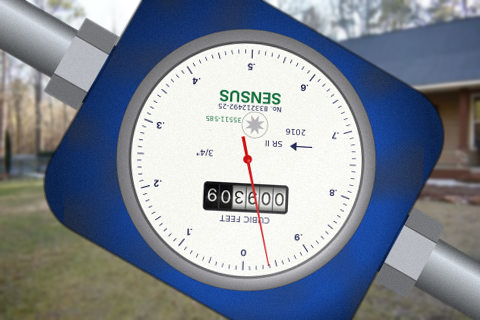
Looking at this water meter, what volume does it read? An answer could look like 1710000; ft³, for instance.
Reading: 9308.96; ft³
